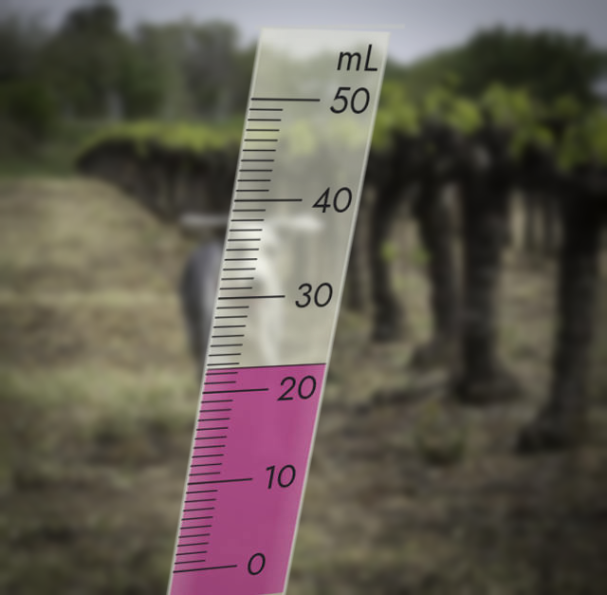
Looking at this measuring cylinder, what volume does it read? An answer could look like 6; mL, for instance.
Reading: 22.5; mL
